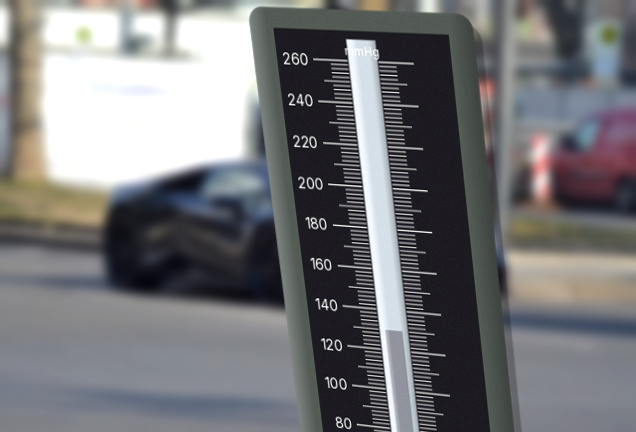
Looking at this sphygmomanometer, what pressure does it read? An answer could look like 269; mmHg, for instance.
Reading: 130; mmHg
